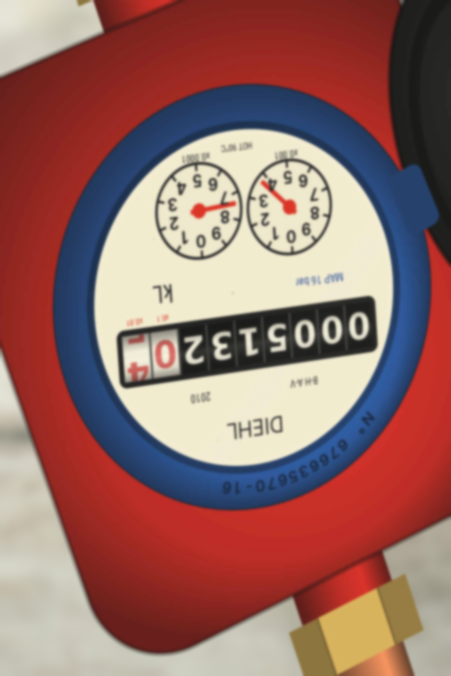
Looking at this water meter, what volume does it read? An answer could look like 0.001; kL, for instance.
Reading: 5132.0437; kL
